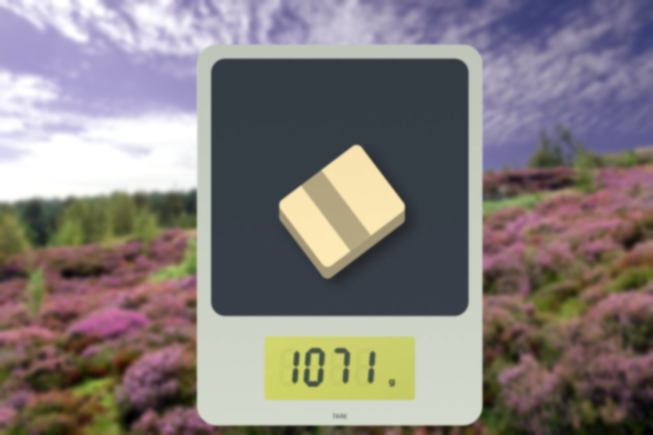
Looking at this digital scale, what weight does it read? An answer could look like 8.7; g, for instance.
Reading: 1071; g
